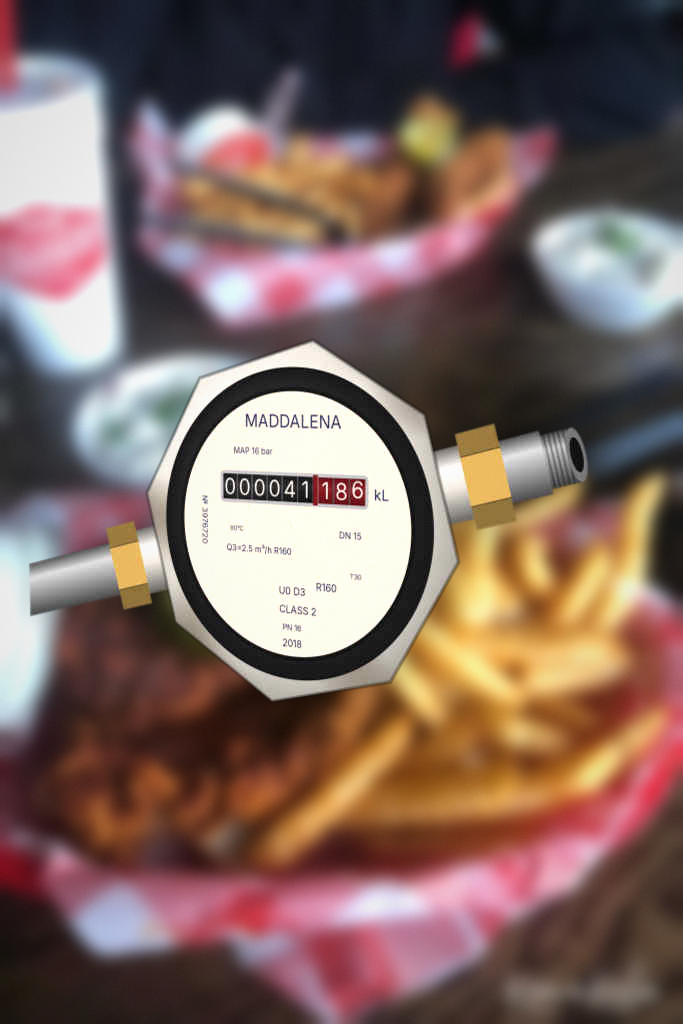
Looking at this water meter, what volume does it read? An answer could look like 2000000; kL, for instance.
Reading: 41.186; kL
